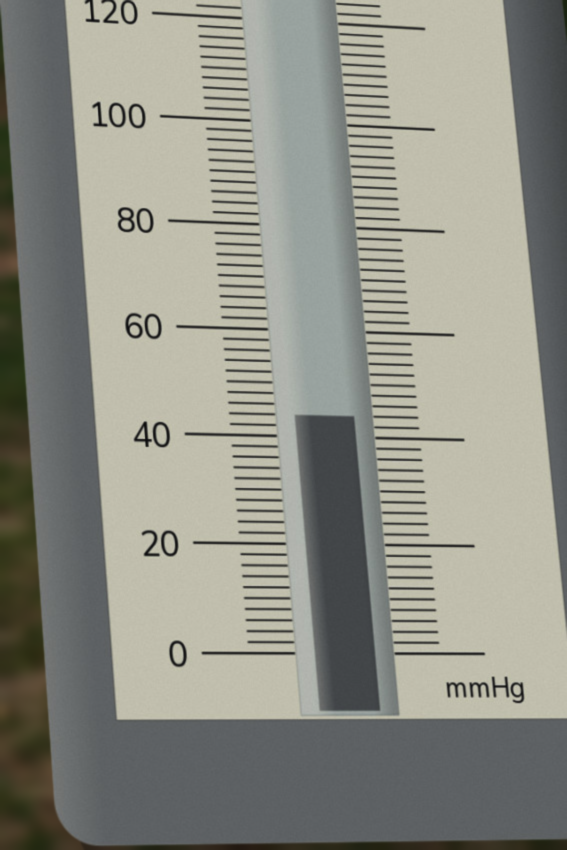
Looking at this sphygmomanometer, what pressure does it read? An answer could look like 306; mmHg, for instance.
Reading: 44; mmHg
